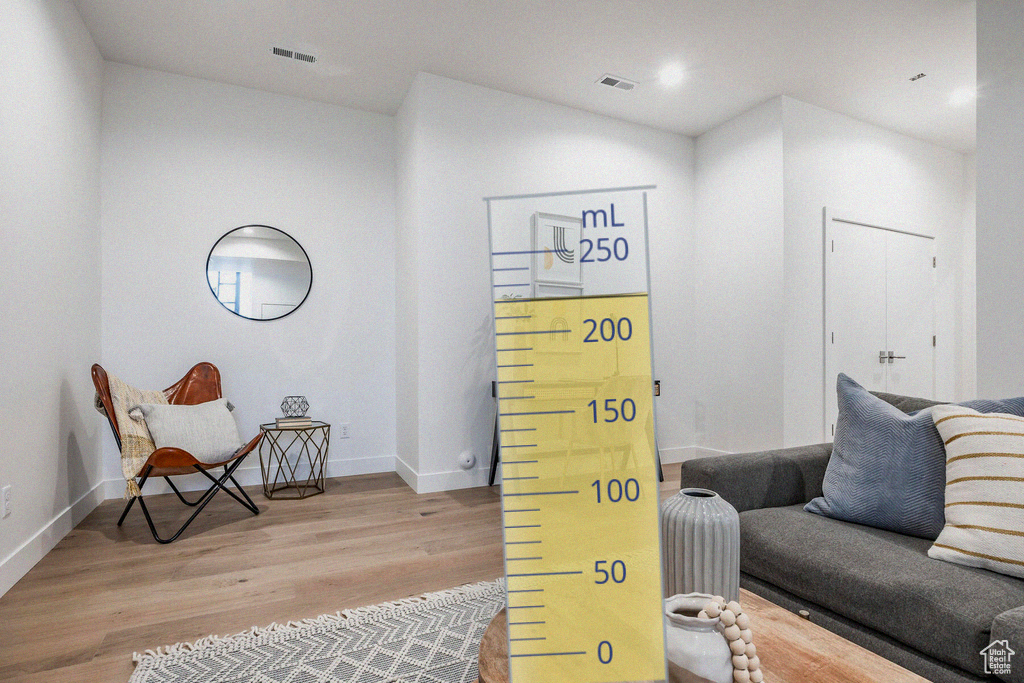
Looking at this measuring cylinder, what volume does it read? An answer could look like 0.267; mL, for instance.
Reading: 220; mL
